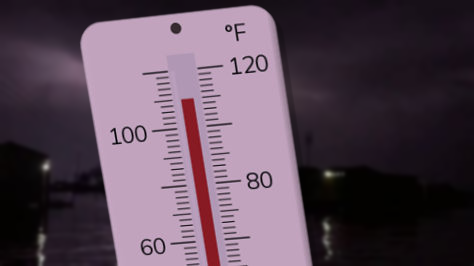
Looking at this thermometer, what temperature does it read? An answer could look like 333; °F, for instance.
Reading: 110; °F
